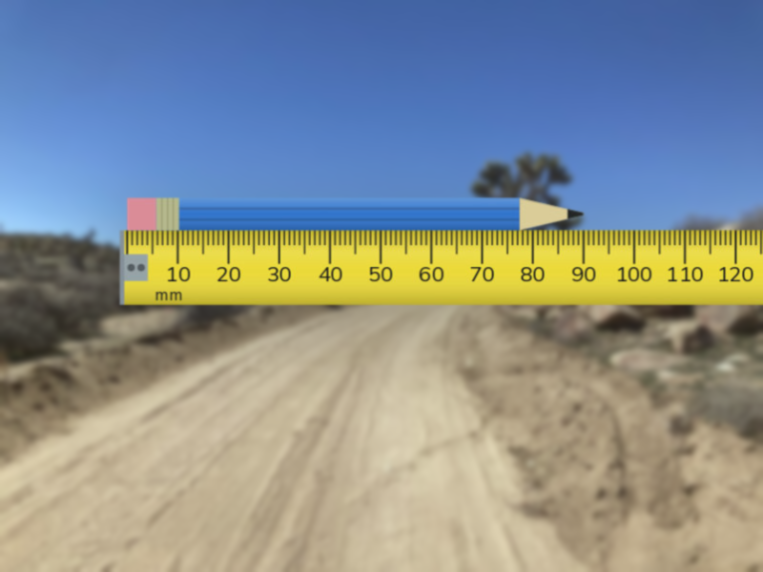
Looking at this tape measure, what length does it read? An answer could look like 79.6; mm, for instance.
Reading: 90; mm
